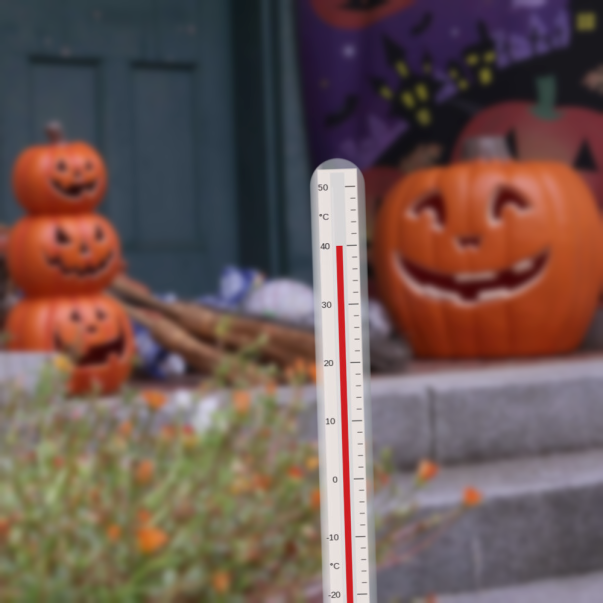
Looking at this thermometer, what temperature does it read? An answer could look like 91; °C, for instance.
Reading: 40; °C
